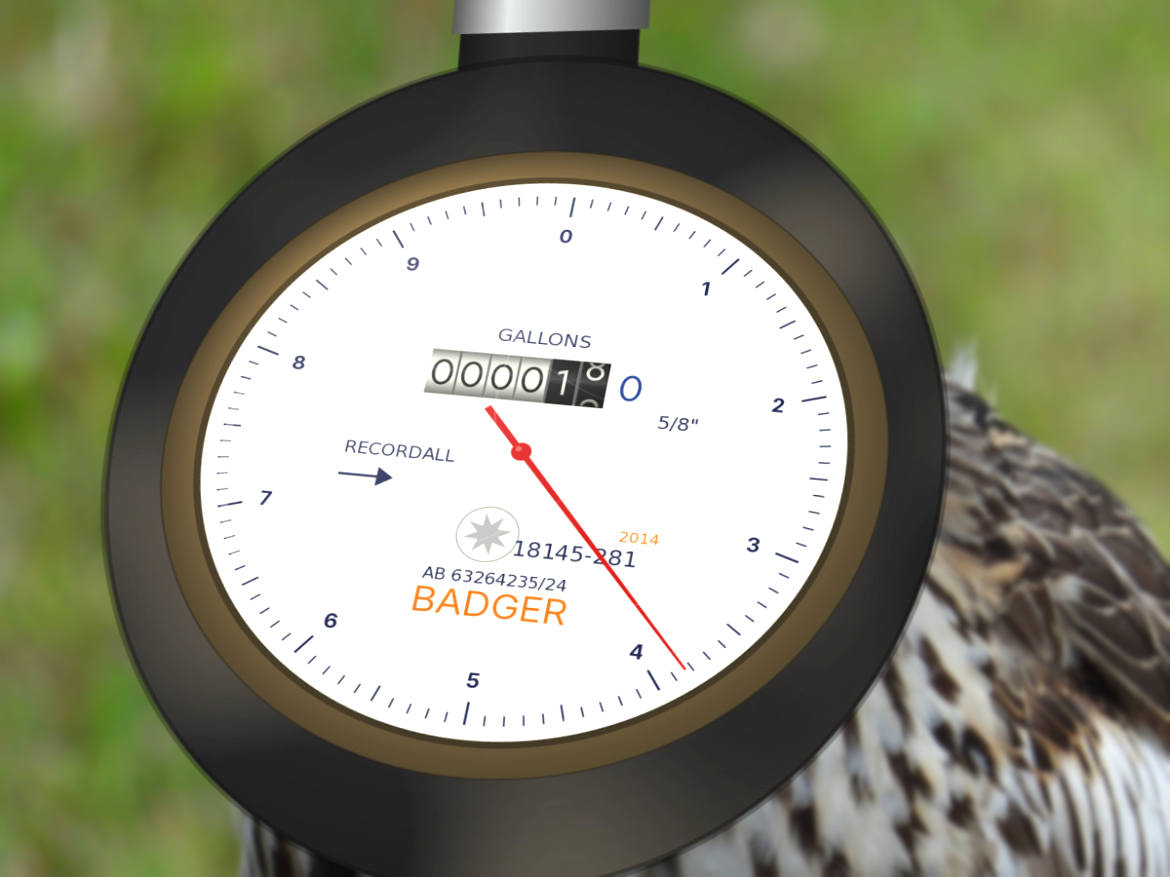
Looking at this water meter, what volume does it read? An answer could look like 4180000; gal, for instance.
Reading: 183.8; gal
